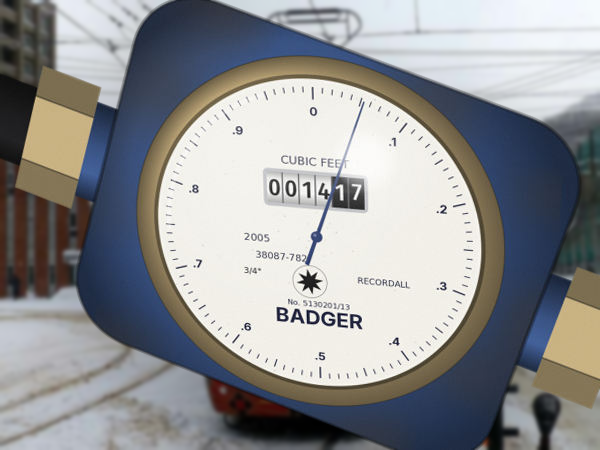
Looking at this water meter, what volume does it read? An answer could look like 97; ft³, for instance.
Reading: 1417.05; ft³
